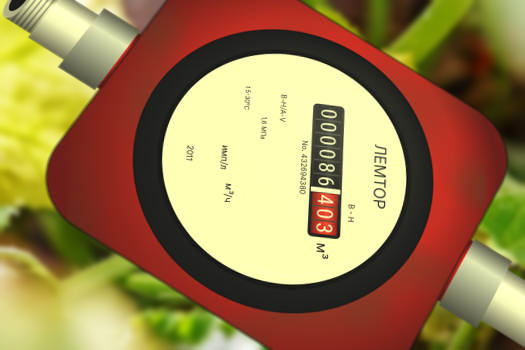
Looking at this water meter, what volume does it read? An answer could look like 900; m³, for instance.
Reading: 86.403; m³
